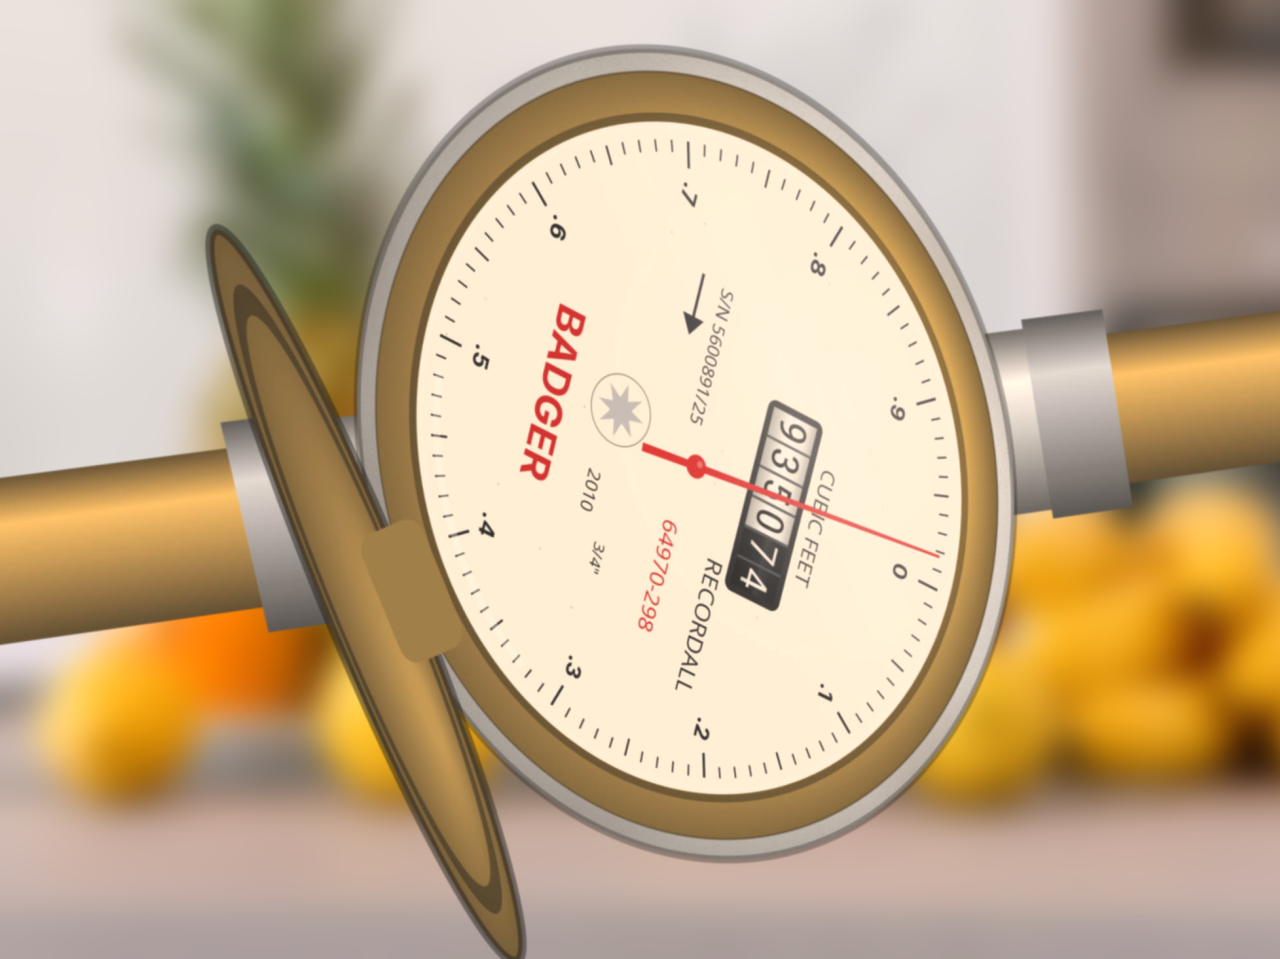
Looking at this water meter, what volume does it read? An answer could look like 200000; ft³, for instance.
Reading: 935073.98; ft³
